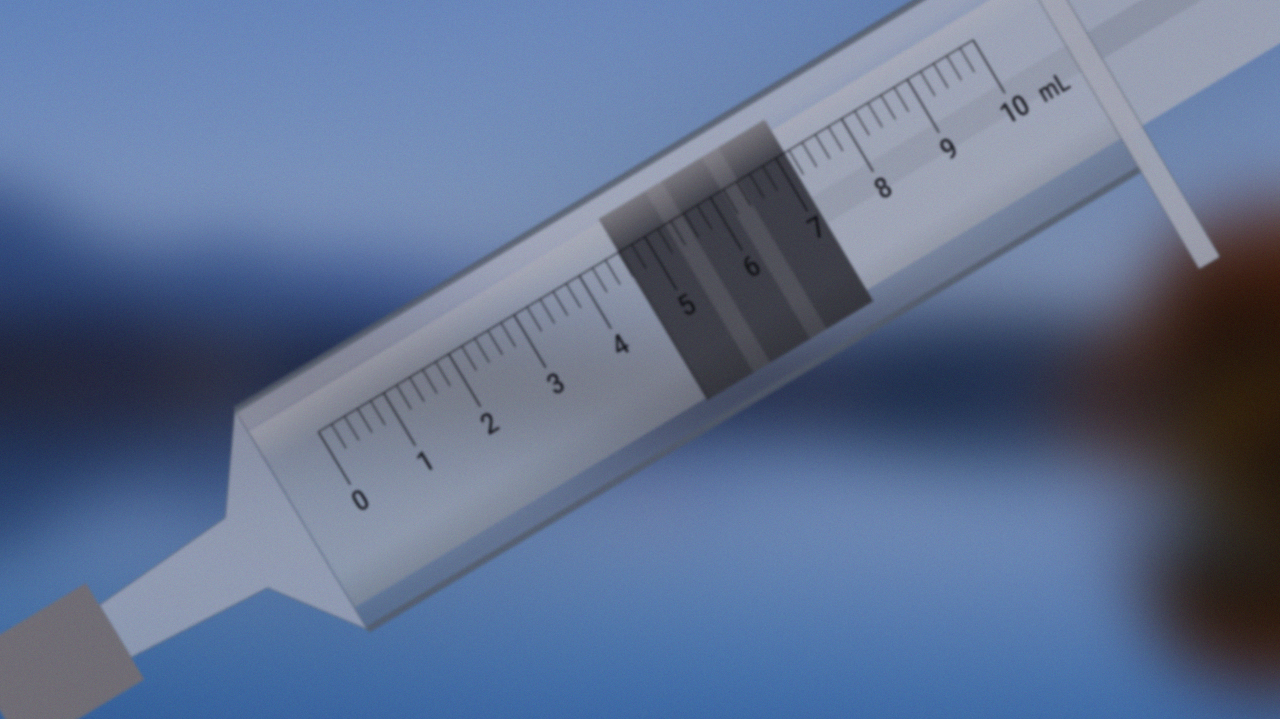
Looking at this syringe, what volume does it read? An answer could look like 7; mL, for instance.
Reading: 4.6; mL
